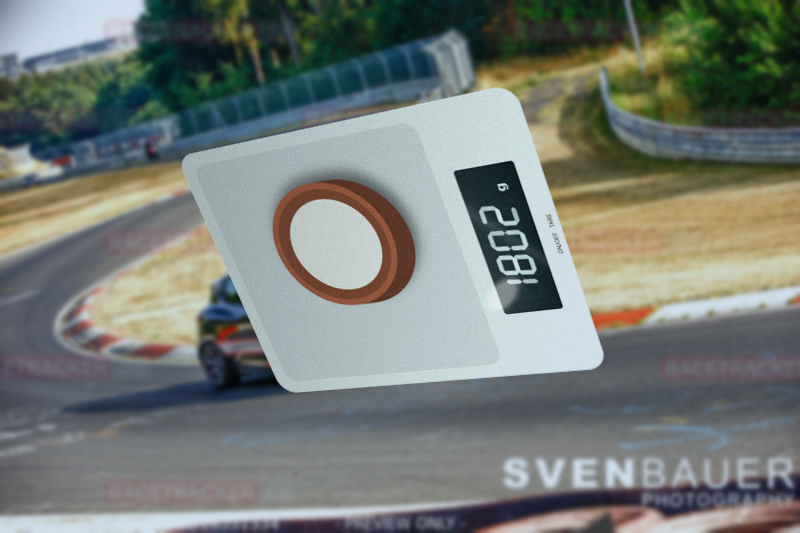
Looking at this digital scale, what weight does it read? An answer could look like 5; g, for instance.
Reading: 1802; g
